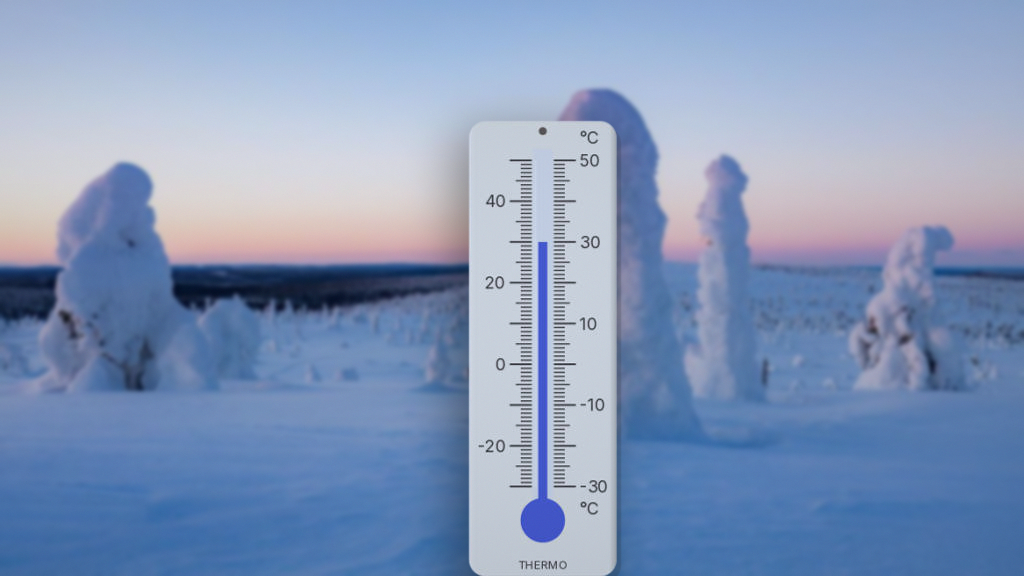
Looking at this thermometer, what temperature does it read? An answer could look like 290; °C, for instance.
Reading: 30; °C
